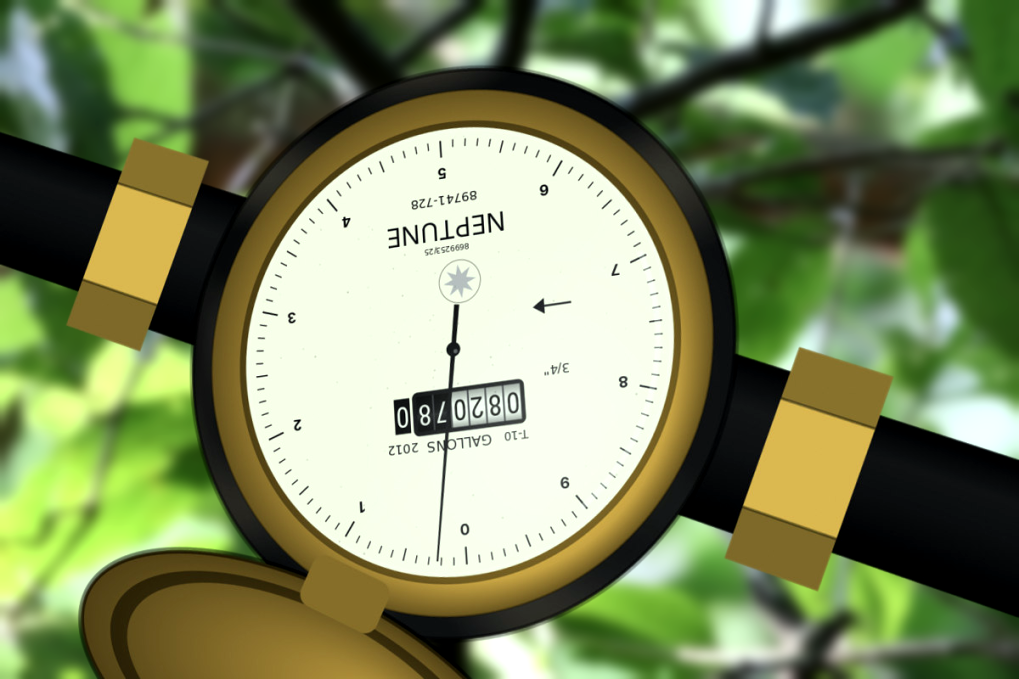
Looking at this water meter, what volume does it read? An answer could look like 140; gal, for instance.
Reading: 820780.2; gal
